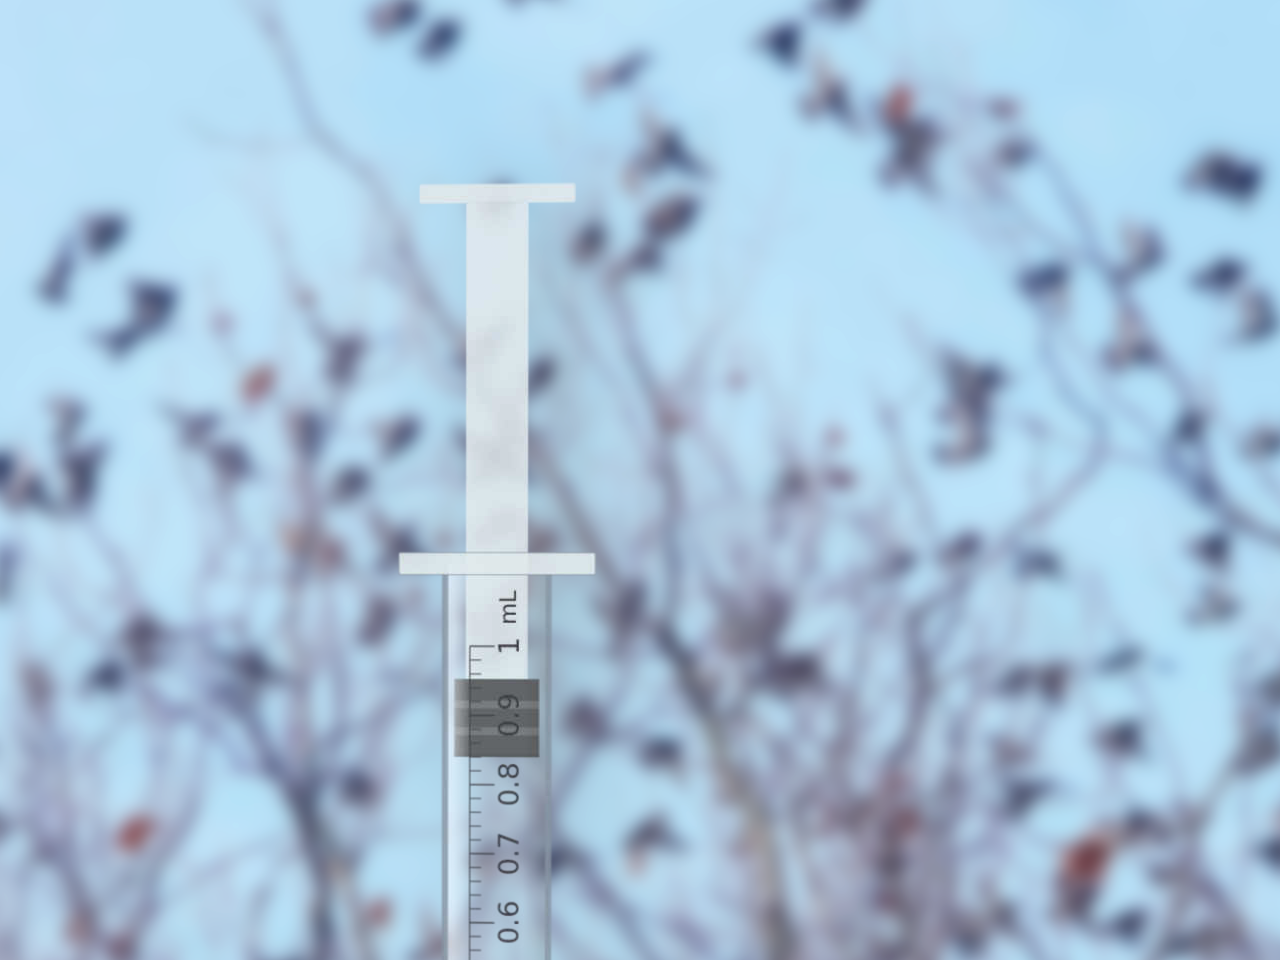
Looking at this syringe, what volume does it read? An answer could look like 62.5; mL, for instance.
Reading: 0.84; mL
